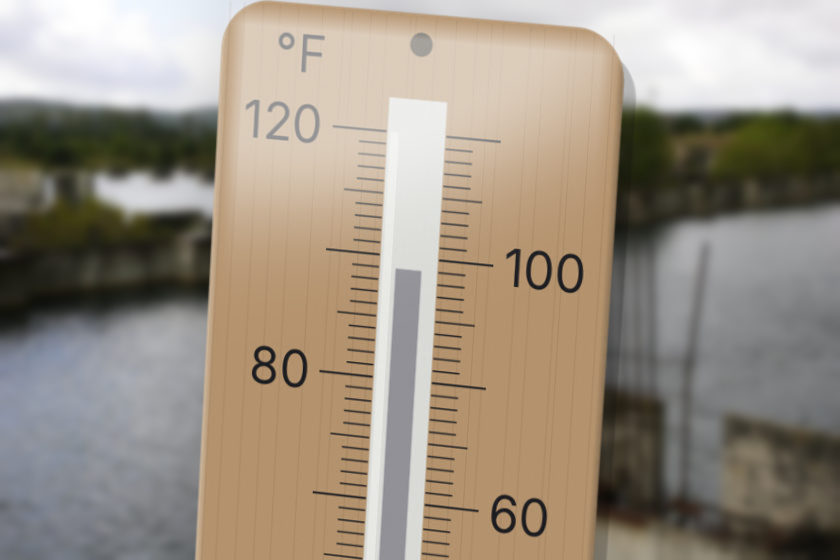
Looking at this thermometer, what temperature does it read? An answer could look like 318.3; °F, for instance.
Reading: 98; °F
